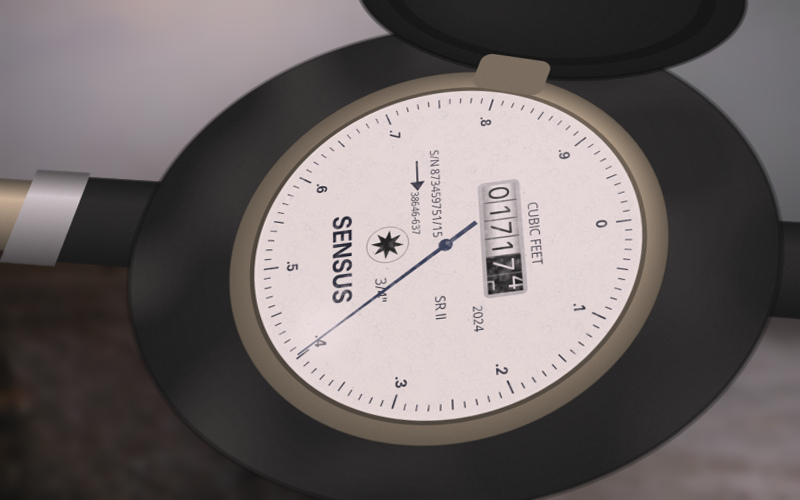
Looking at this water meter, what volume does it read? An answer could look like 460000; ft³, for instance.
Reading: 17174.40; ft³
